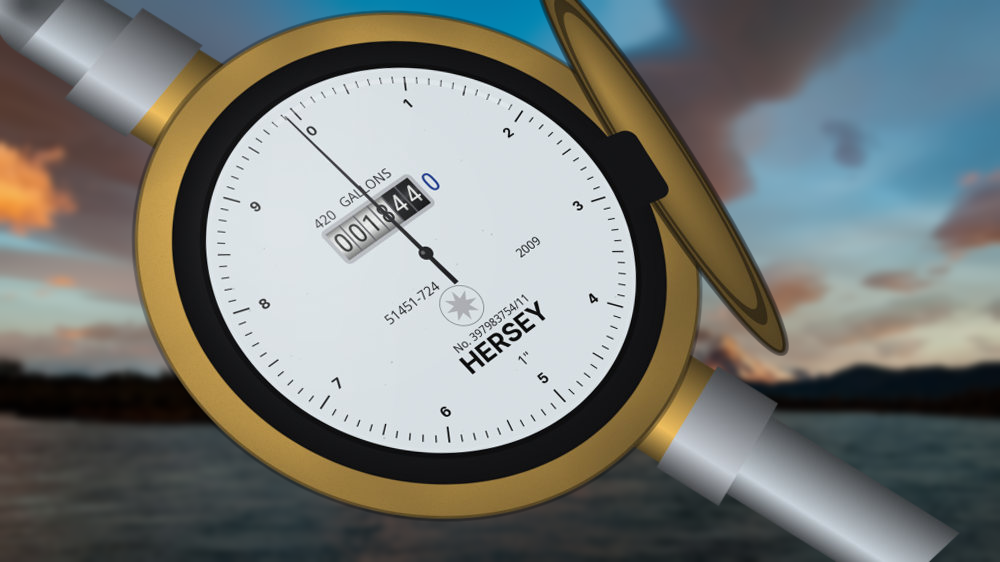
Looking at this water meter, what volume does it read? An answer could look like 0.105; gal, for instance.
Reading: 18439.9; gal
